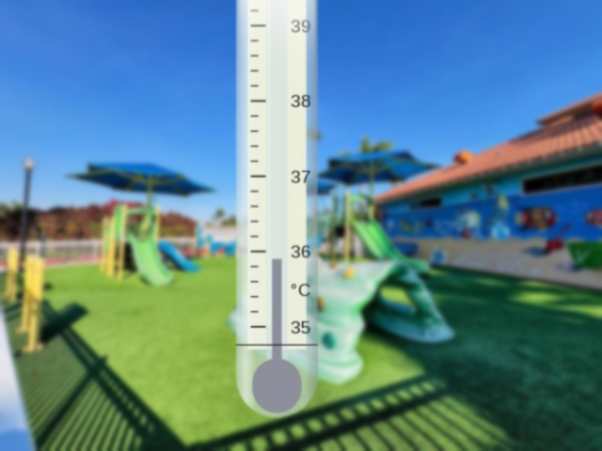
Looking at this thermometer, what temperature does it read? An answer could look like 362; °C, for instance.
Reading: 35.9; °C
